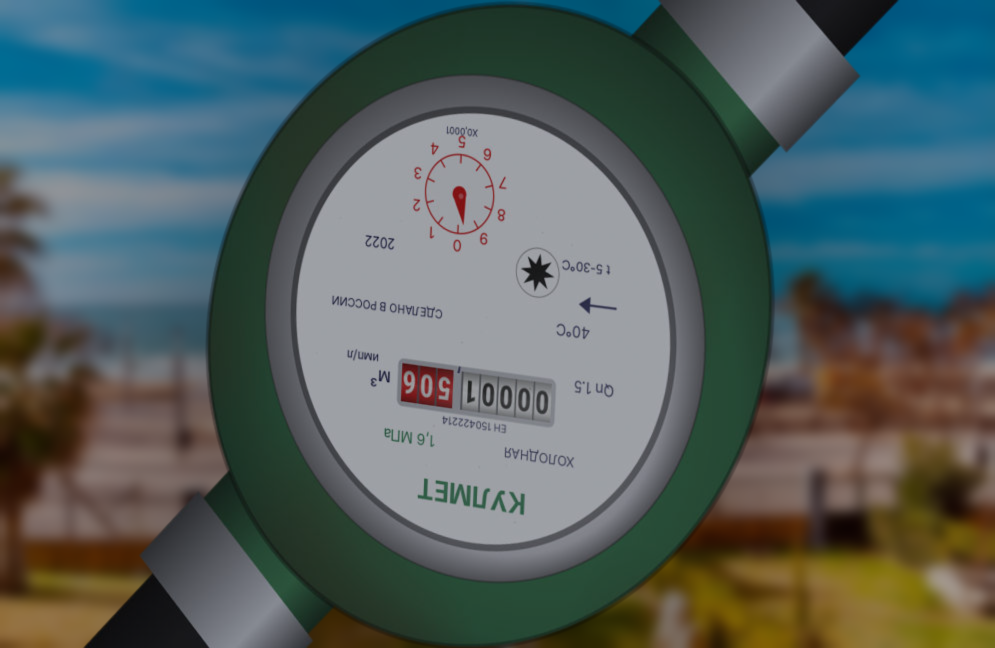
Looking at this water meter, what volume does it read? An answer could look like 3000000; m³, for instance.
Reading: 1.5059; m³
